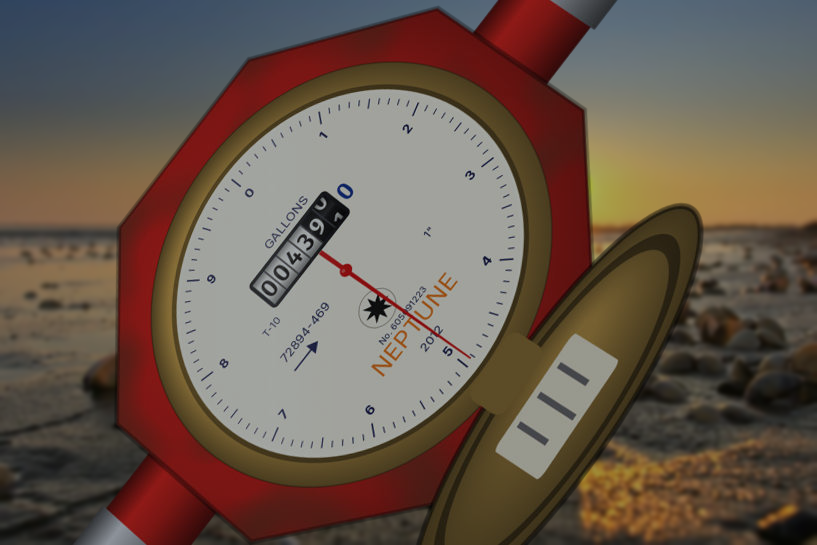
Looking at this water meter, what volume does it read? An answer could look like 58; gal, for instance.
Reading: 43904.9; gal
